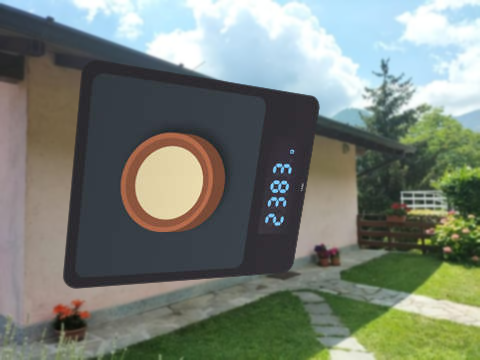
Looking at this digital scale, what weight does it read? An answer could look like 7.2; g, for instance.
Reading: 2383; g
